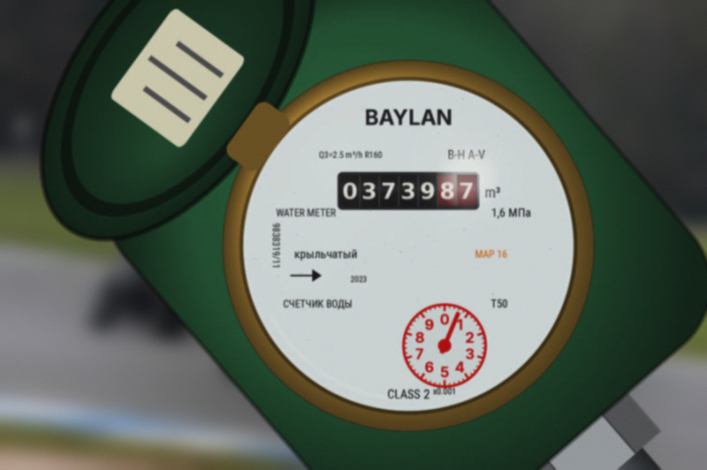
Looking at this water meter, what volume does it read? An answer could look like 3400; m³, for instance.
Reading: 3739.870; m³
